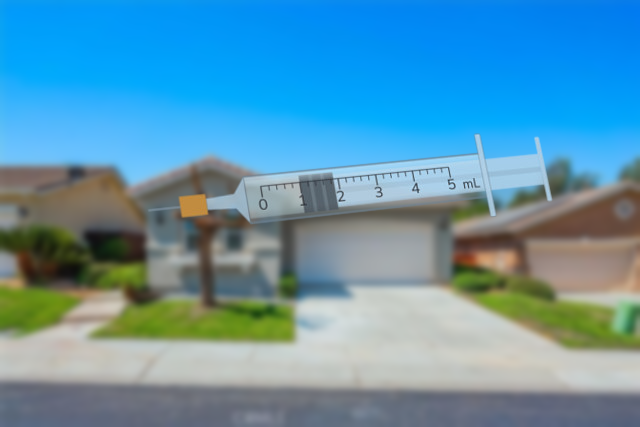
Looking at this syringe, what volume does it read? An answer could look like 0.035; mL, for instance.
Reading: 1; mL
